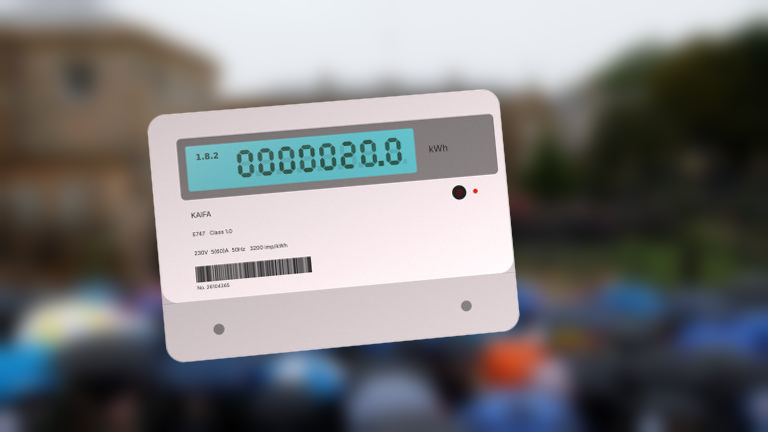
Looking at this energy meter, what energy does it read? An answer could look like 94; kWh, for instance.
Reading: 20.0; kWh
